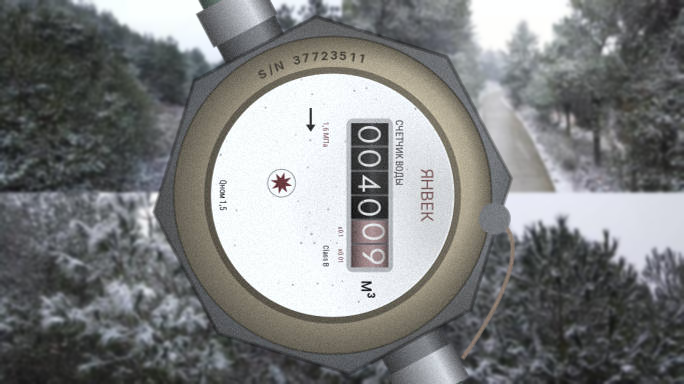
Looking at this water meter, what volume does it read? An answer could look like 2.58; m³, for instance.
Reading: 40.09; m³
